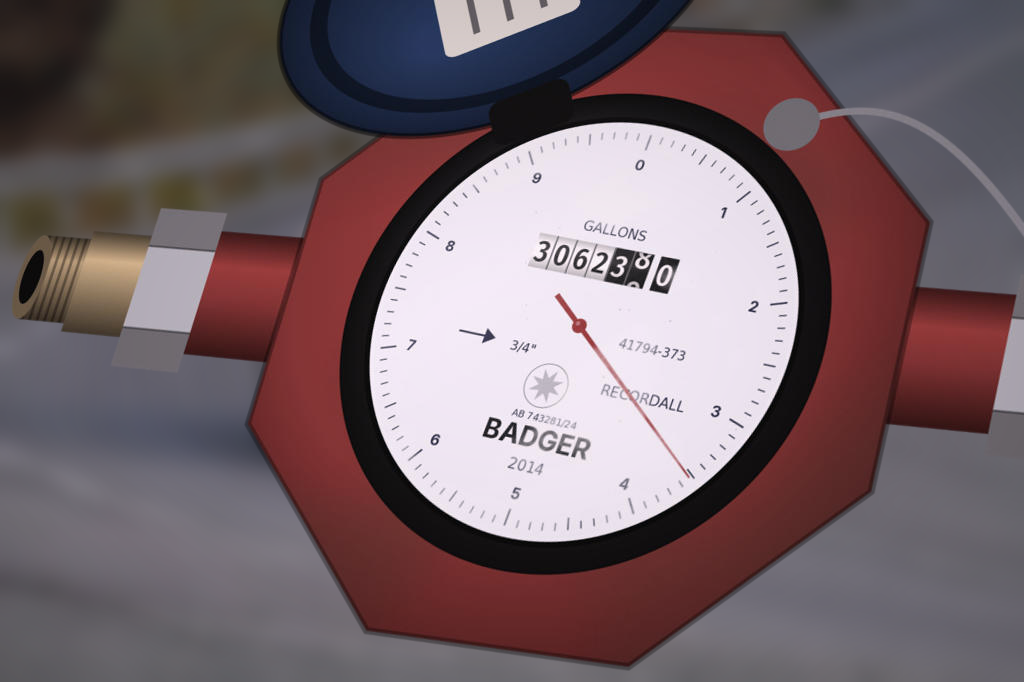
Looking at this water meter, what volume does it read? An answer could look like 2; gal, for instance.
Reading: 3062383.5; gal
